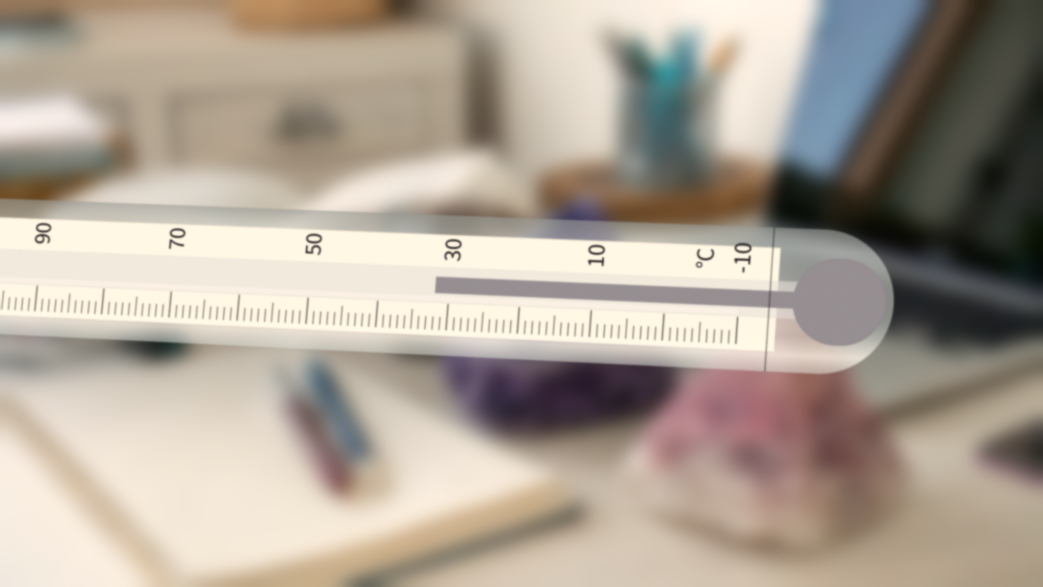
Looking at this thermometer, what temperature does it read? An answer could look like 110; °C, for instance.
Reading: 32; °C
